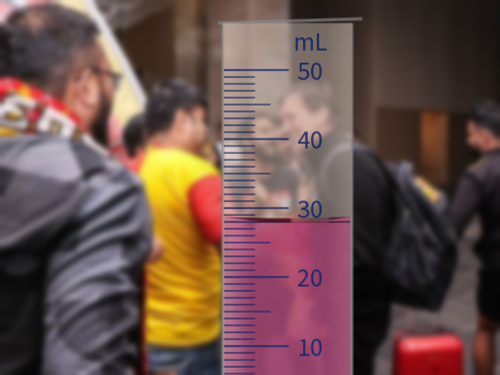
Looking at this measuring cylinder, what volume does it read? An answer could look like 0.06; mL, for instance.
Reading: 28; mL
